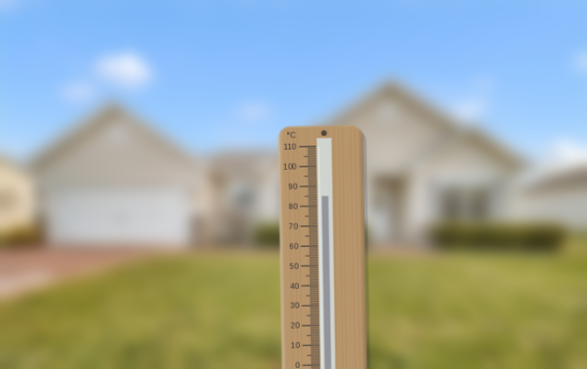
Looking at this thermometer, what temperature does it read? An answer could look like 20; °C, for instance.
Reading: 85; °C
